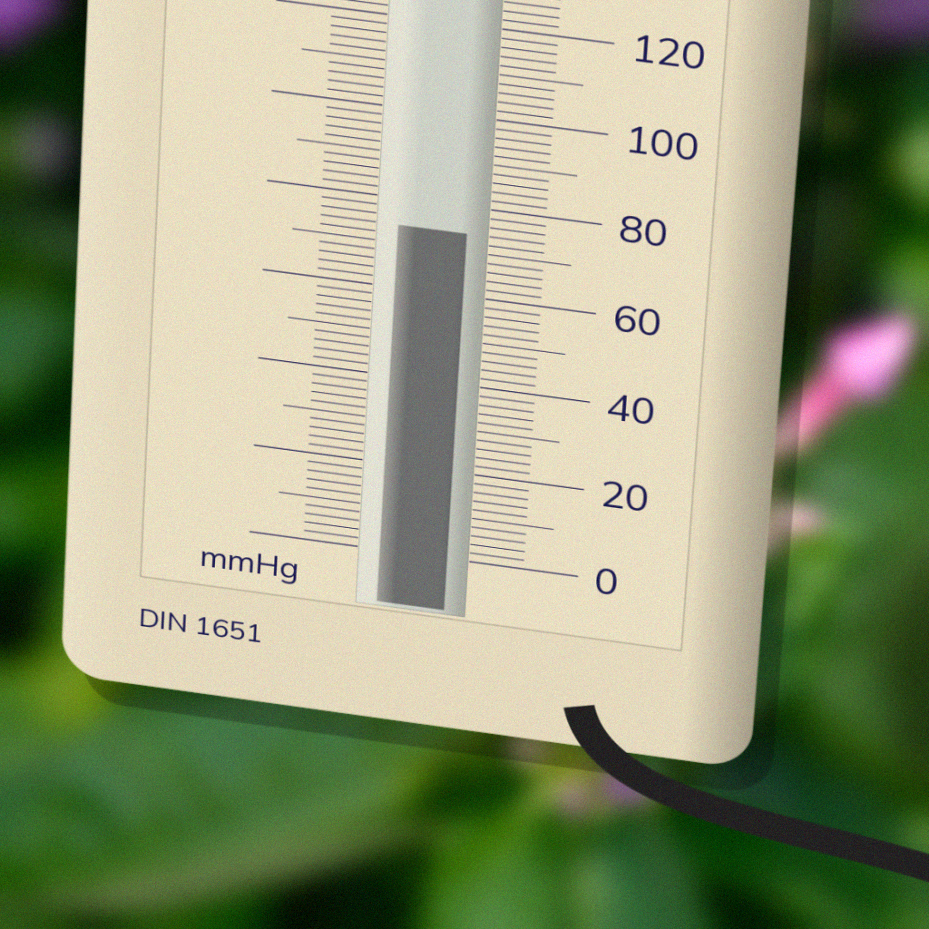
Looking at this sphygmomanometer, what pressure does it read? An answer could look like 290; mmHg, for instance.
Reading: 74; mmHg
